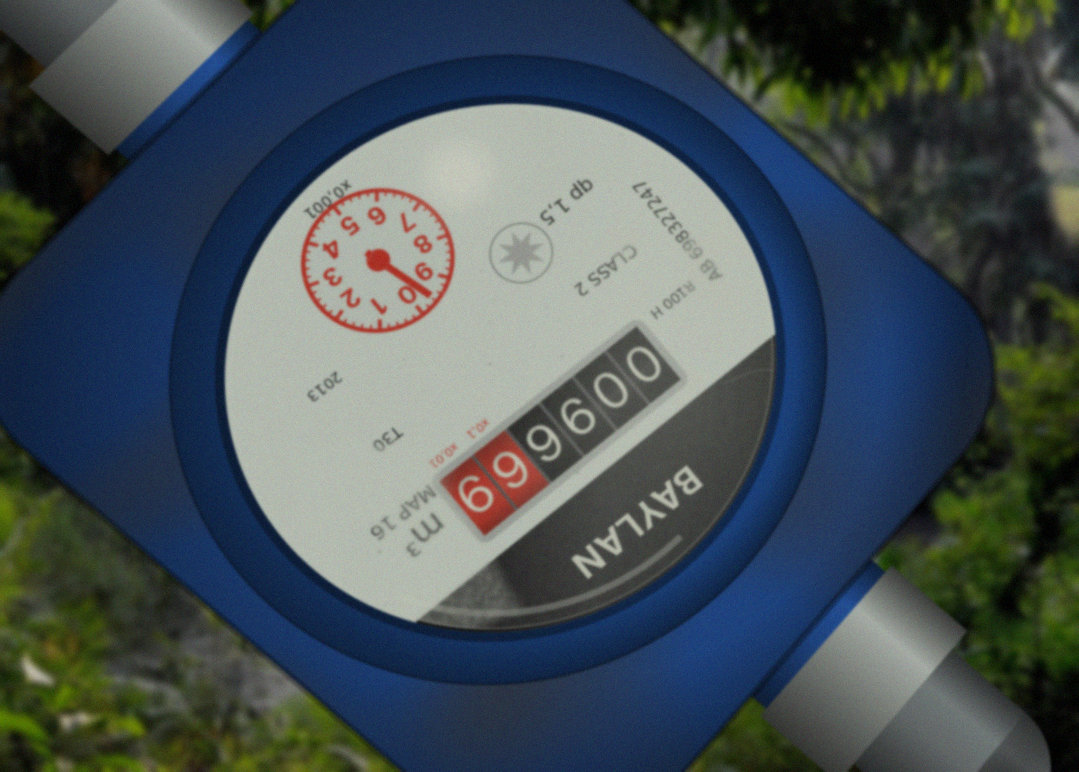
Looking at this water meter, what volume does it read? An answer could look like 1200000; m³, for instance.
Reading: 96.689; m³
